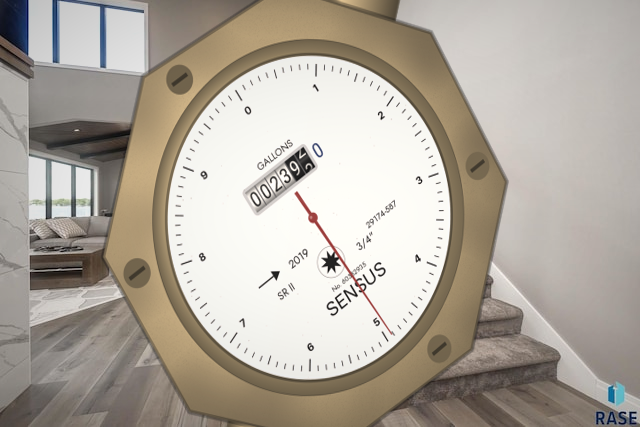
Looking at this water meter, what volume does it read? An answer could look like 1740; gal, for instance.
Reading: 23924.9; gal
